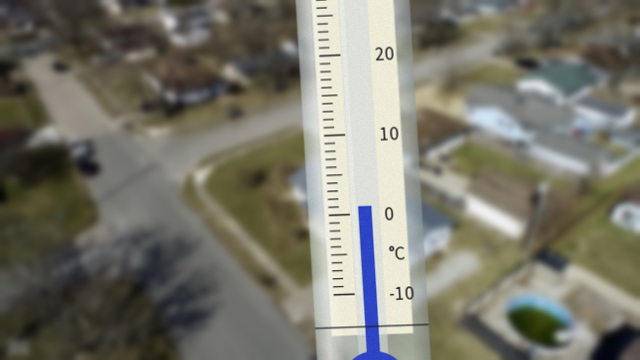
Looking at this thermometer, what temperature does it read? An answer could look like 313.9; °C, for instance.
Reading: 1; °C
